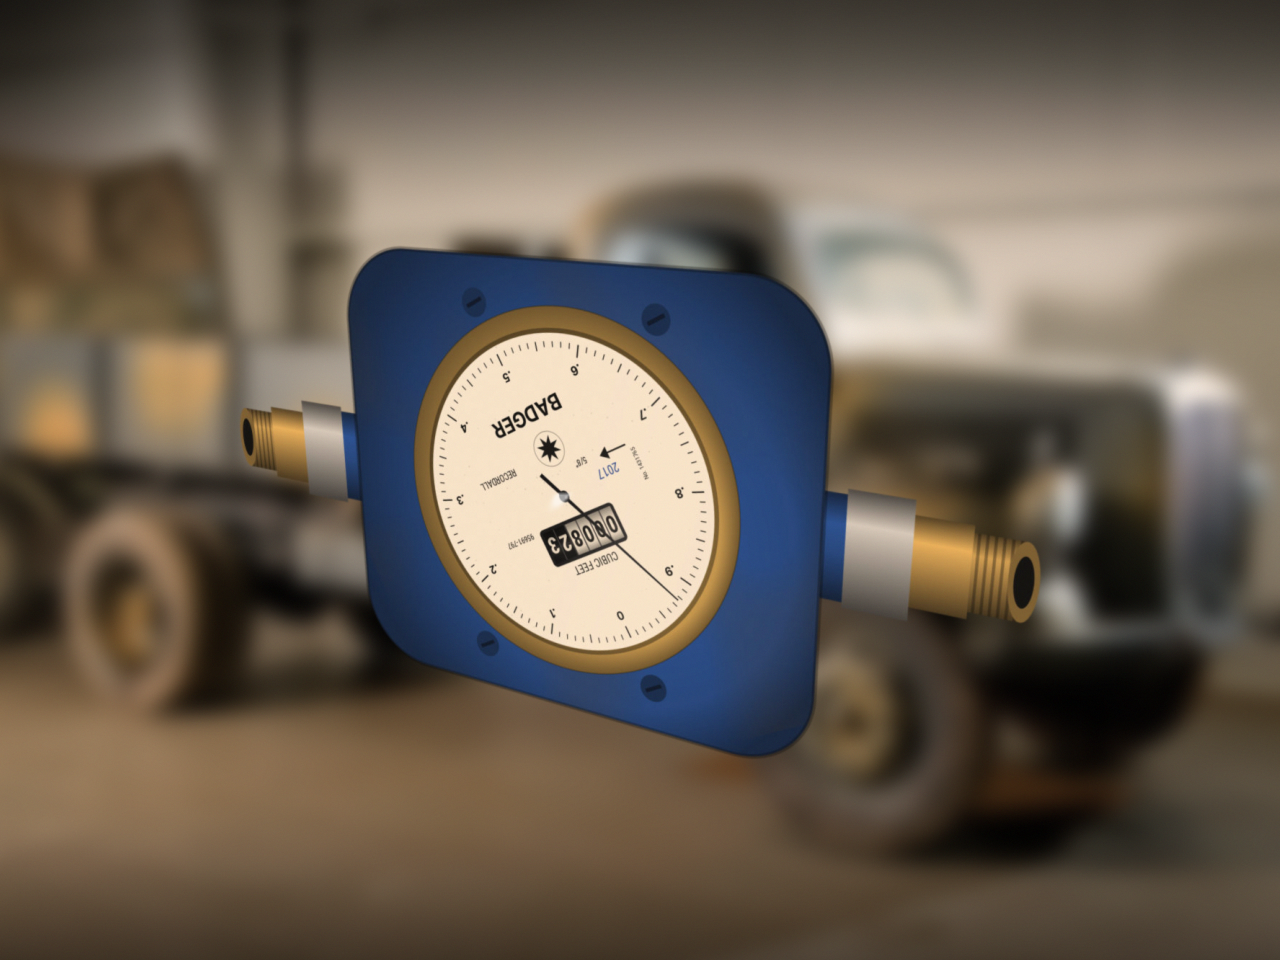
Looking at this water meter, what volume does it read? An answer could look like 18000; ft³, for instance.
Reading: 822.92; ft³
